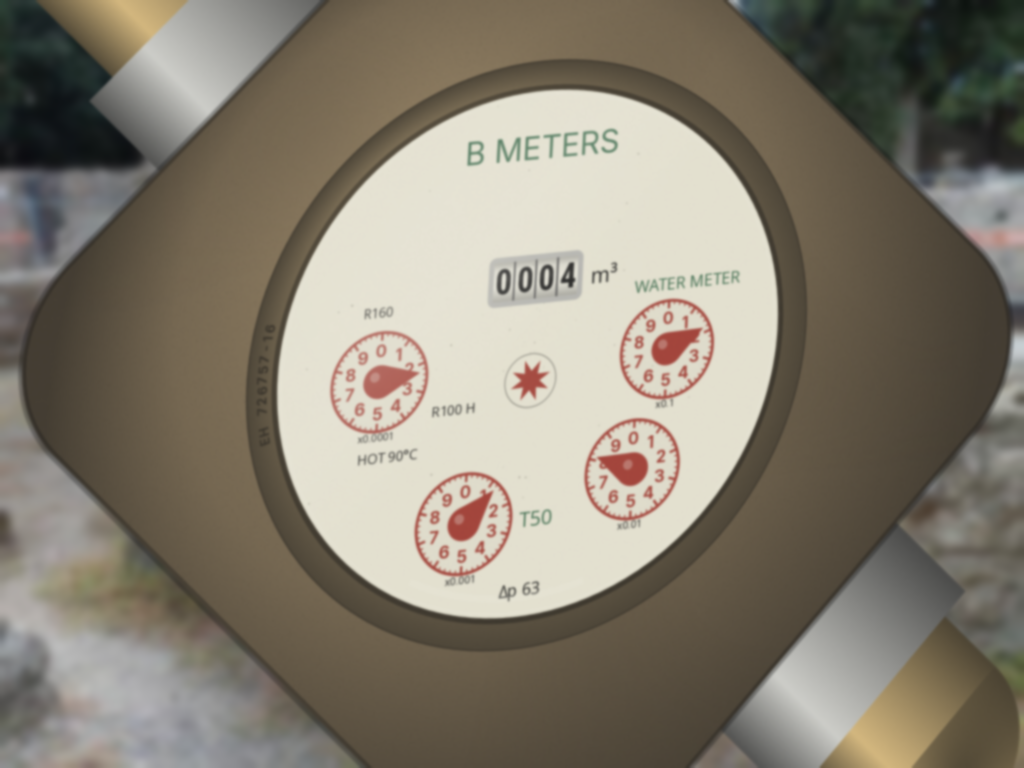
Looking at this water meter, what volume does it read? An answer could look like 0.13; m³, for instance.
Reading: 4.1812; m³
